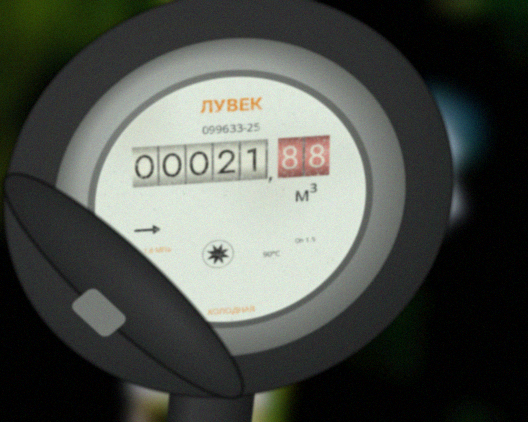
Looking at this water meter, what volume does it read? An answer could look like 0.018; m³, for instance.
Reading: 21.88; m³
